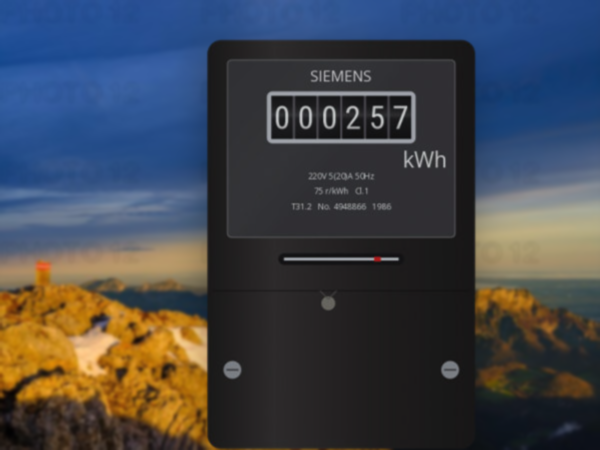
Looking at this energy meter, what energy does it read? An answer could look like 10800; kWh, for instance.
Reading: 257; kWh
